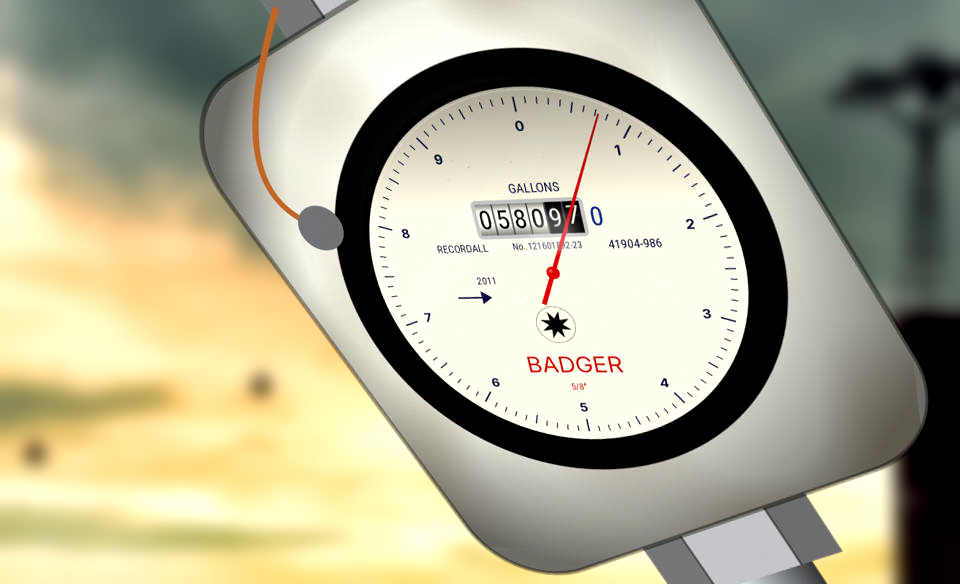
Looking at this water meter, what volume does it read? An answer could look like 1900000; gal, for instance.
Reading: 580970.7; gal
